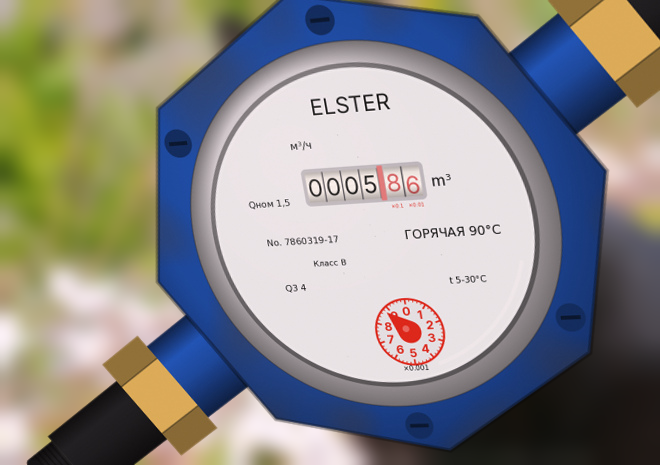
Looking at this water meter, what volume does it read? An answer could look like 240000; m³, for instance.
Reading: 5.858; m³
